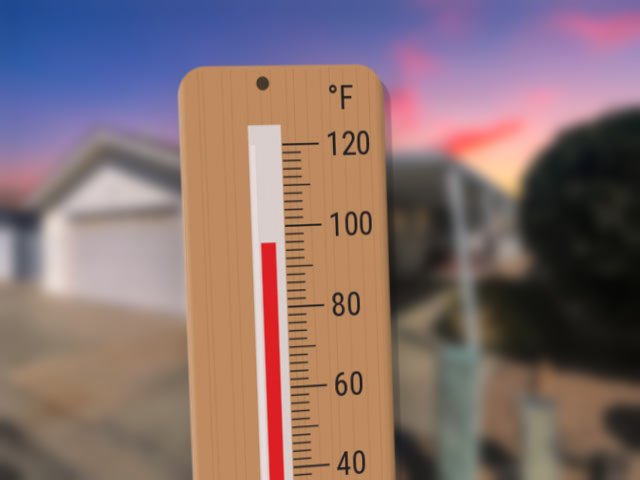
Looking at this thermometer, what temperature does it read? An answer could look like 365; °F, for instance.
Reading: 96; °F
